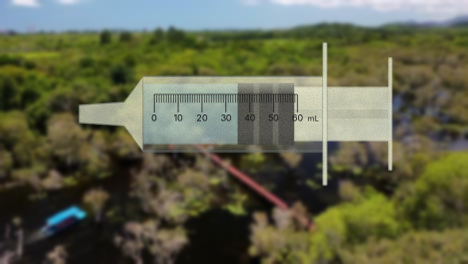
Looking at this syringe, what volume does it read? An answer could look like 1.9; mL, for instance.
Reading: 35; mL
